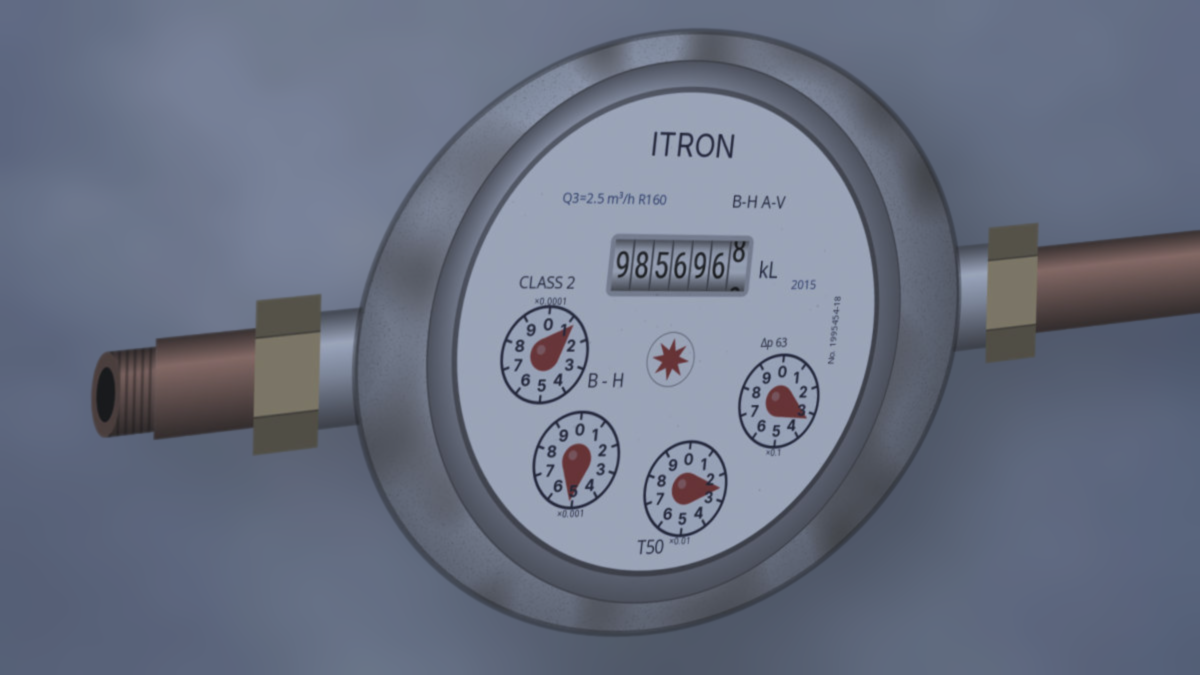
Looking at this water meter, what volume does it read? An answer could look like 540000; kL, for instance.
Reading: 9856968.3251; kL
